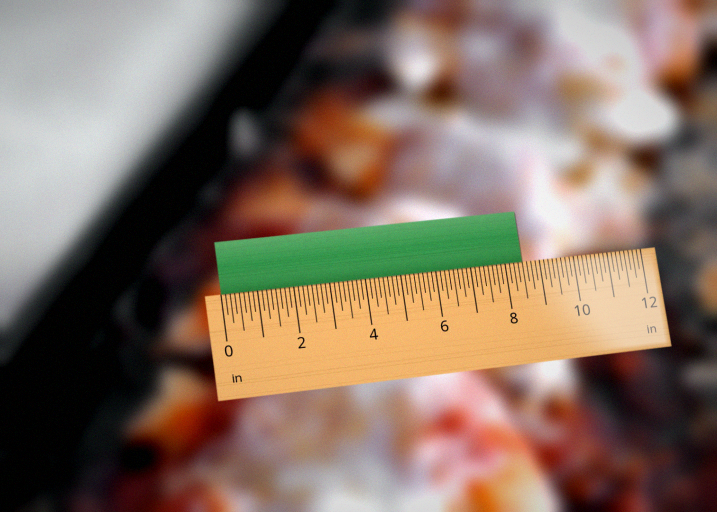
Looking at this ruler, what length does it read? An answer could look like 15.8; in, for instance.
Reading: 8.5; in
